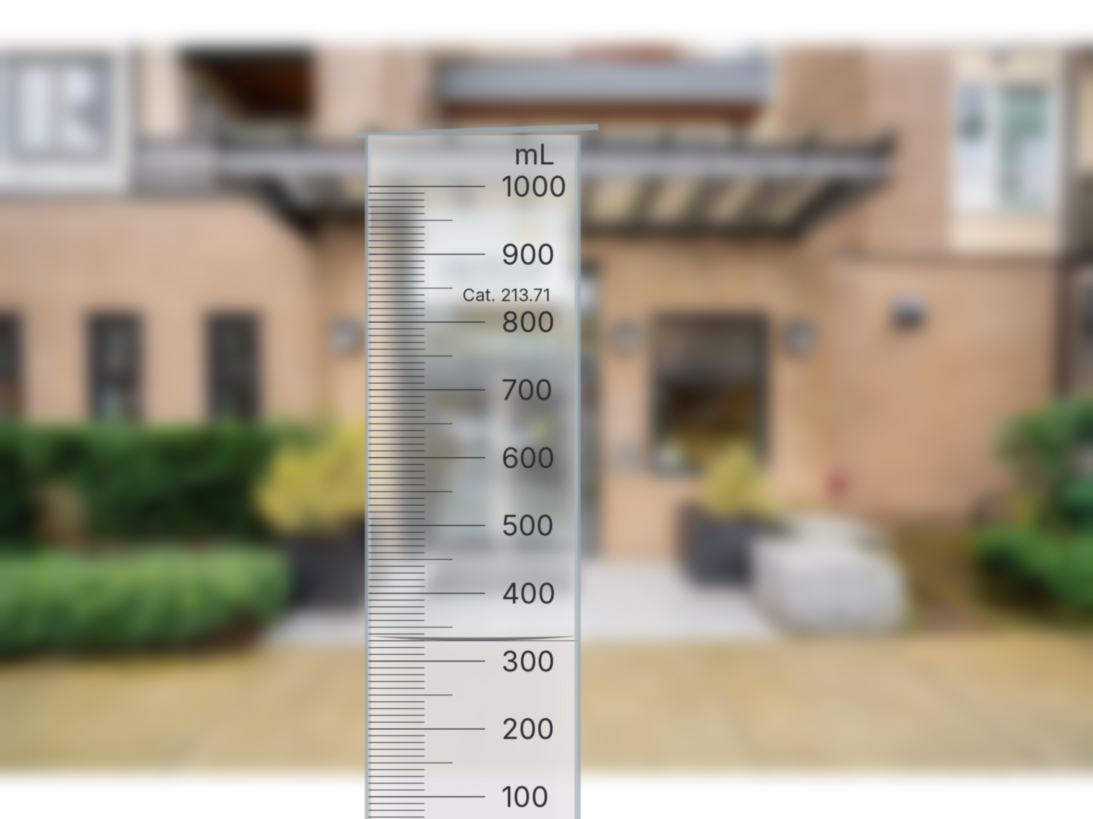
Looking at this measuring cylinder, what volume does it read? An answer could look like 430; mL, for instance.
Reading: 330; mL
